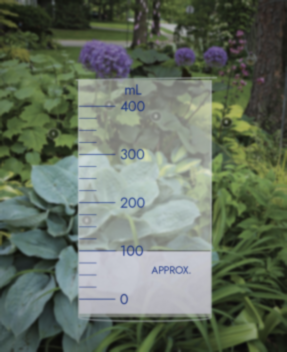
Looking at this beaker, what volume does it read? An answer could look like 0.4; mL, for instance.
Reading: 100; mL
